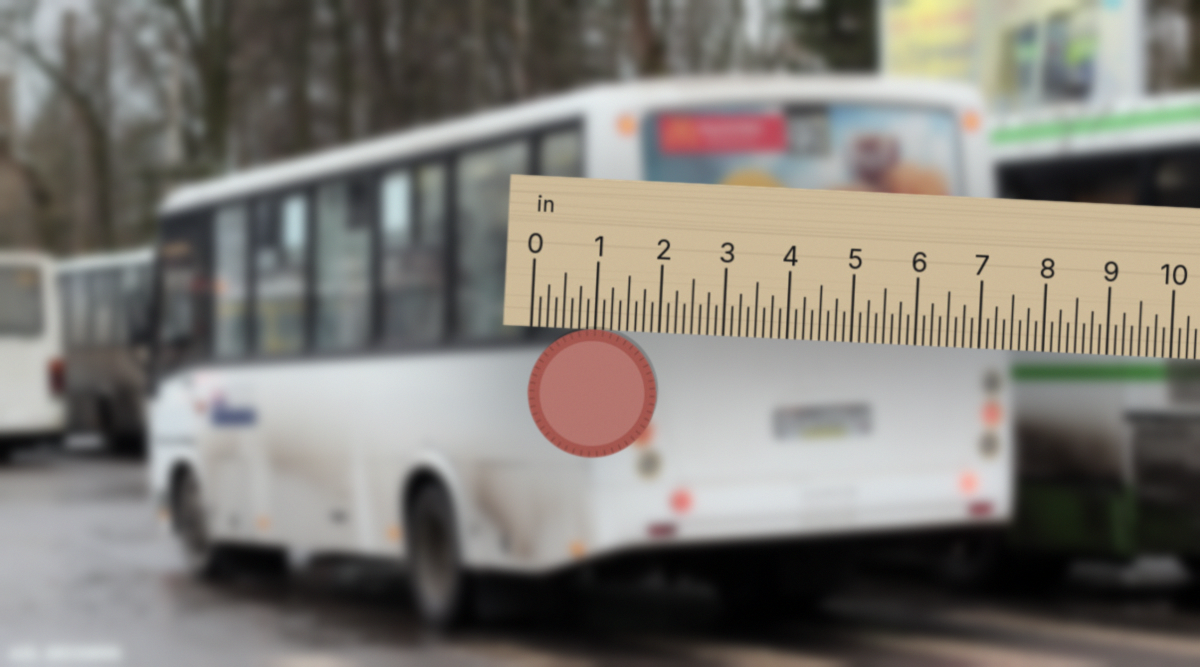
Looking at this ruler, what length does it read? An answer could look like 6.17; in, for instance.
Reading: 2; in
